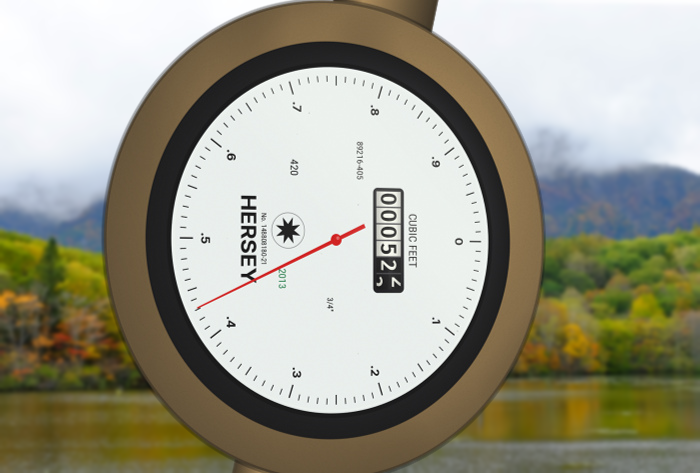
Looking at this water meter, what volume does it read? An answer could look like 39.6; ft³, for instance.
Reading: 522.43; ft³
